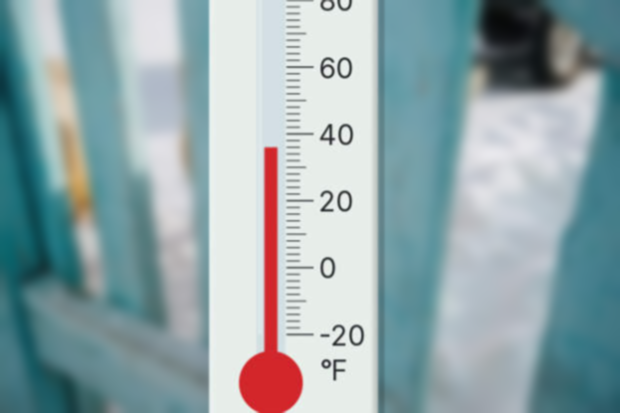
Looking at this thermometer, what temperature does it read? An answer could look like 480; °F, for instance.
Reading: 36; °F
